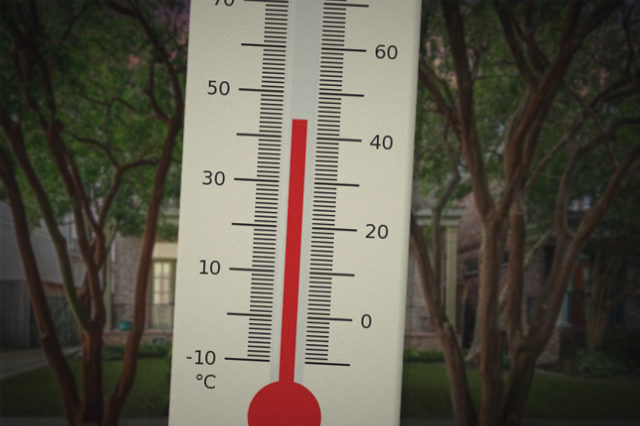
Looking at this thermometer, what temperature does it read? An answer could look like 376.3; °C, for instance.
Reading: 44; °C
